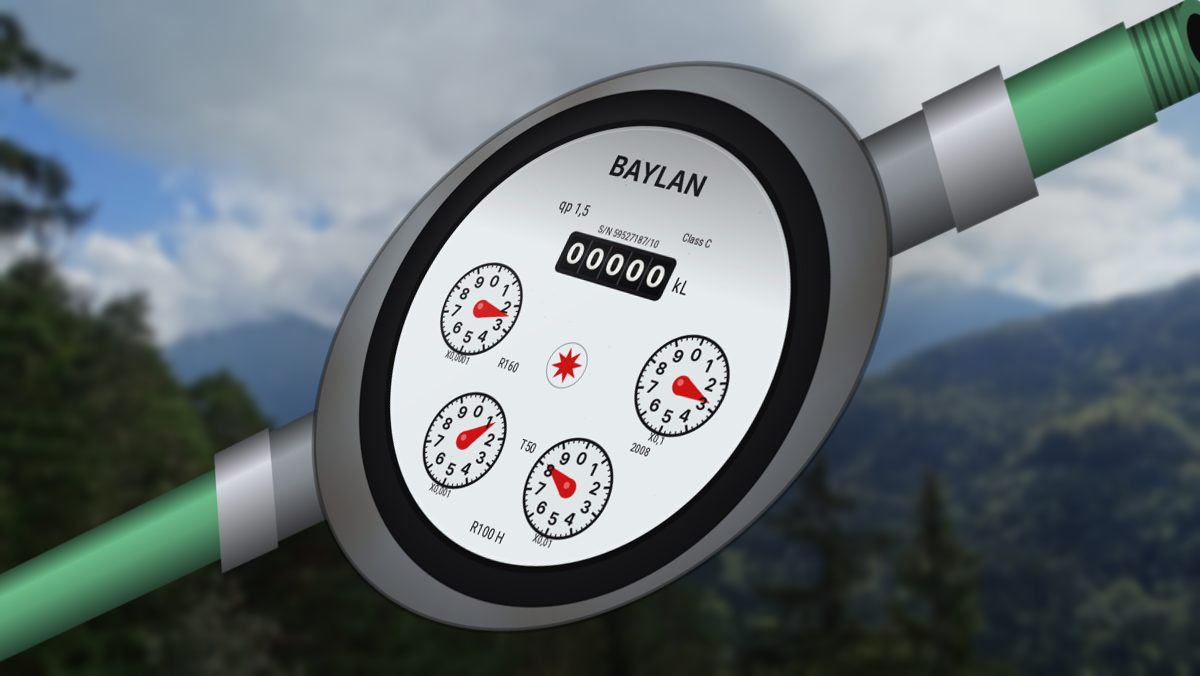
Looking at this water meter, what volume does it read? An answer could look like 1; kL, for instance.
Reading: 0.2812; kL
